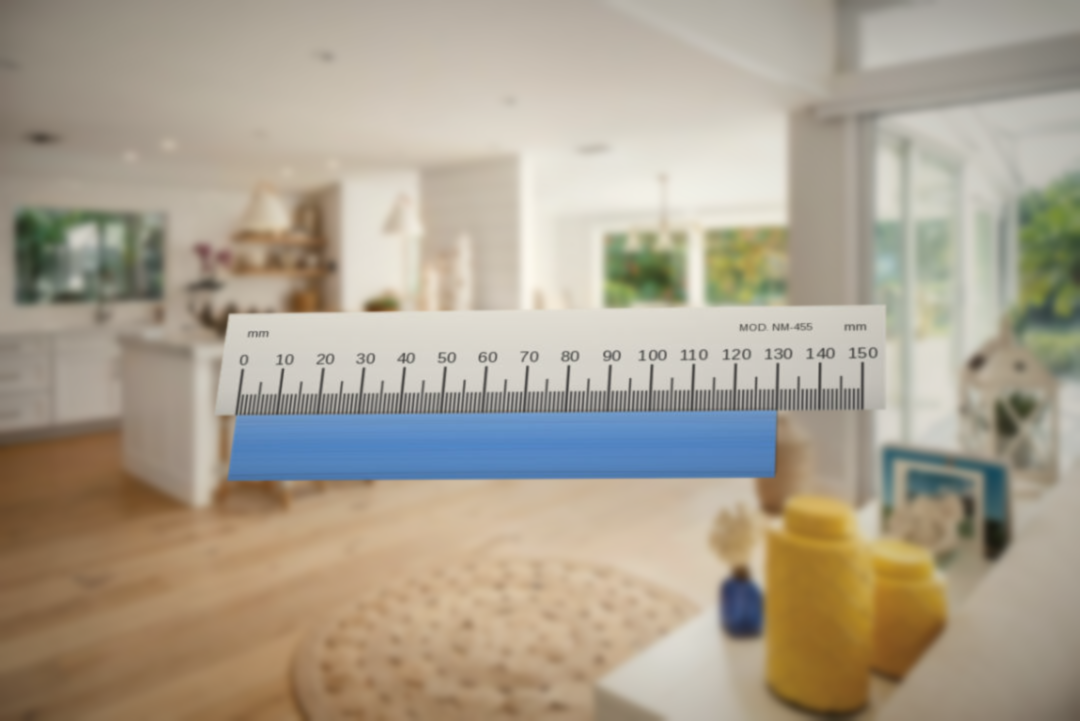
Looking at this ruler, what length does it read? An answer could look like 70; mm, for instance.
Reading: 130; mm
